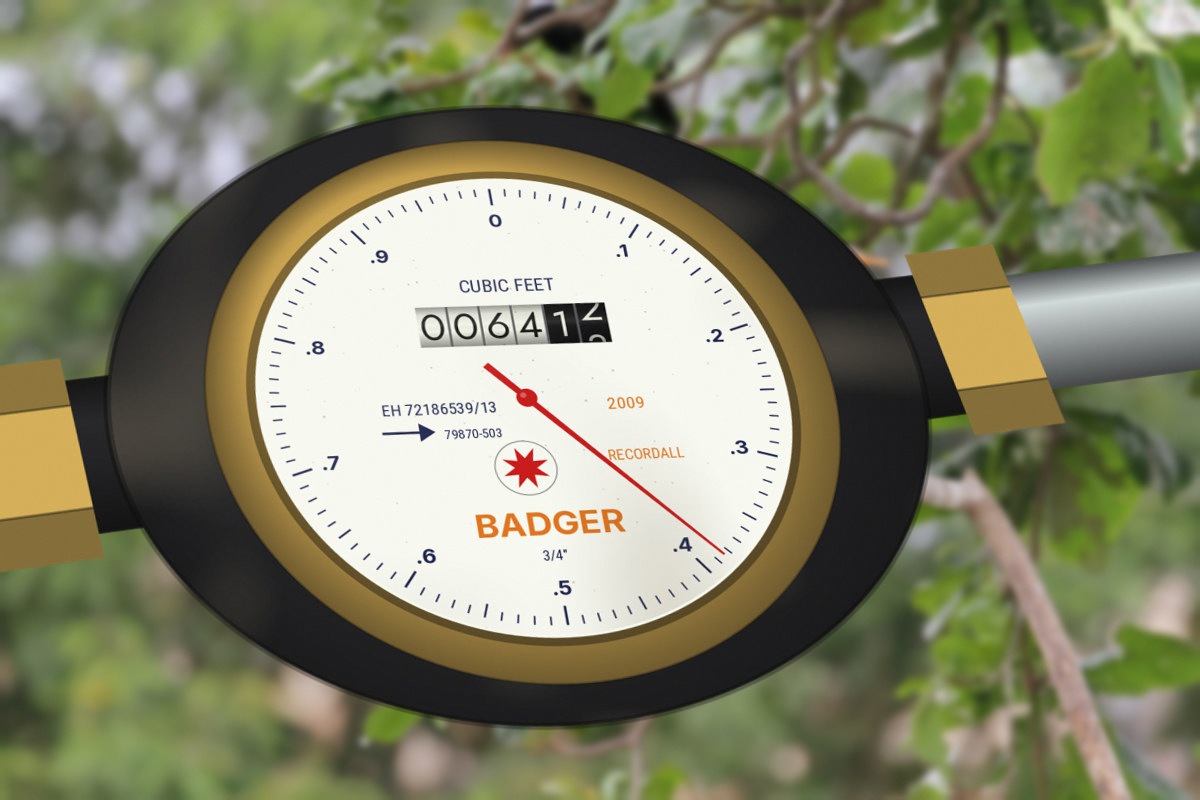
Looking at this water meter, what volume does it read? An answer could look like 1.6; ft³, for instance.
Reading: 6412.38; ft³
